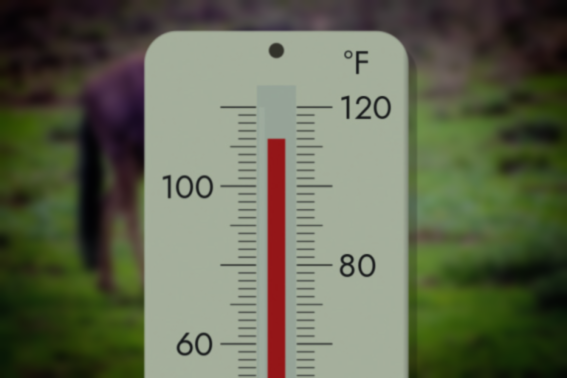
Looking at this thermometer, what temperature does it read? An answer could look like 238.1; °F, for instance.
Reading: 112; °F
